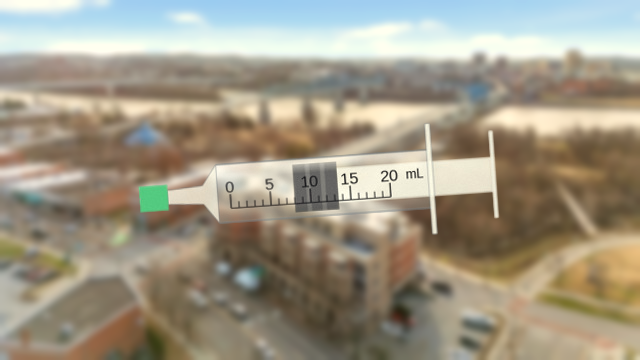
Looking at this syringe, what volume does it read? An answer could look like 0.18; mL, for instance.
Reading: 8; mL
